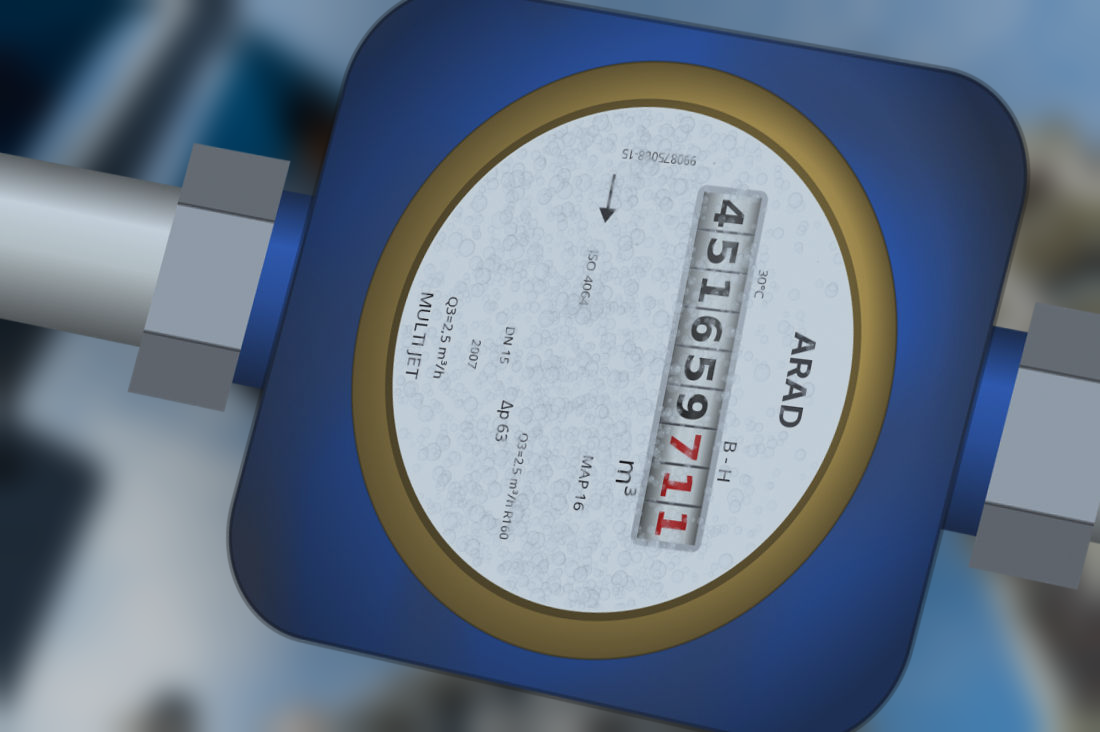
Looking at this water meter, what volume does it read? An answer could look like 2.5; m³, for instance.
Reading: 451659.711; m³
